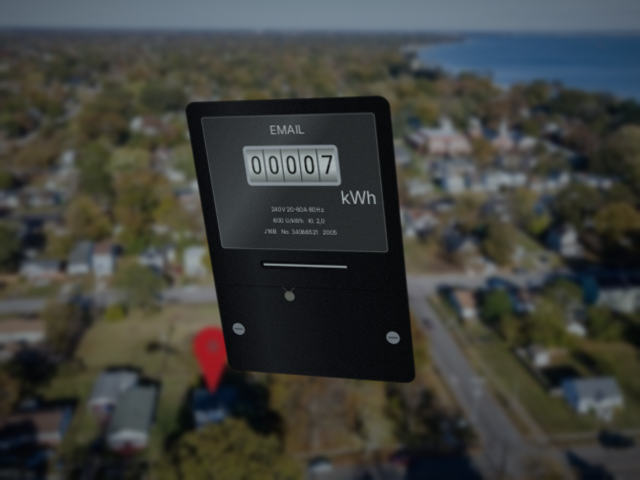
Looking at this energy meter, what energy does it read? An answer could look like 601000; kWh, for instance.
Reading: 7; kWh
